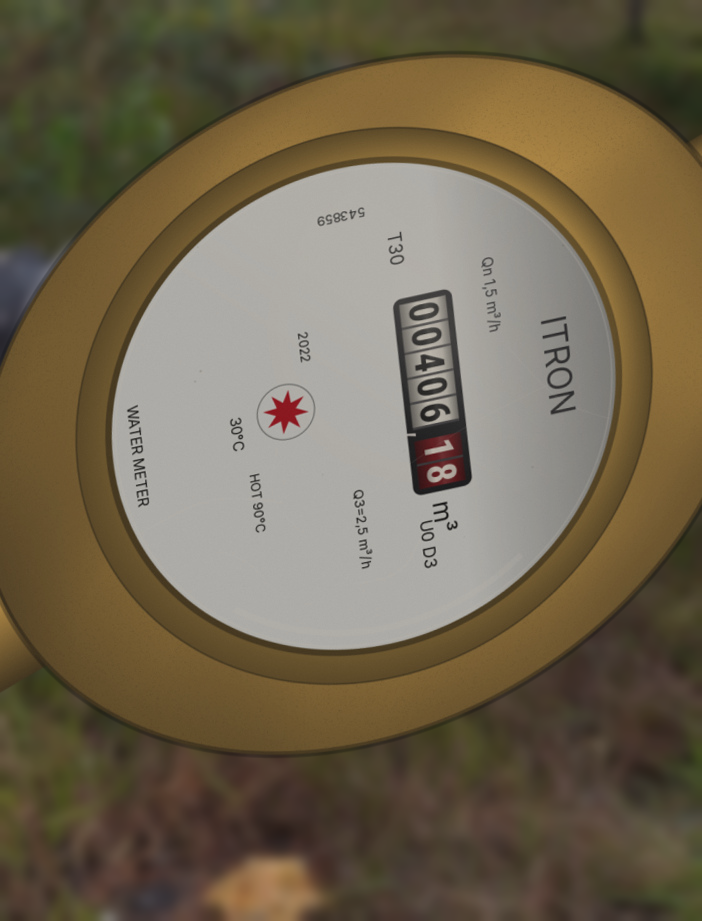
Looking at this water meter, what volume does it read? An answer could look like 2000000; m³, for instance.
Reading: 406.18; m³
